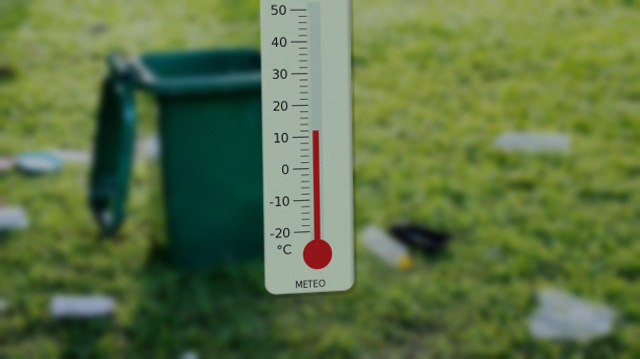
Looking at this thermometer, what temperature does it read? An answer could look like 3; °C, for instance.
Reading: 12; °C
